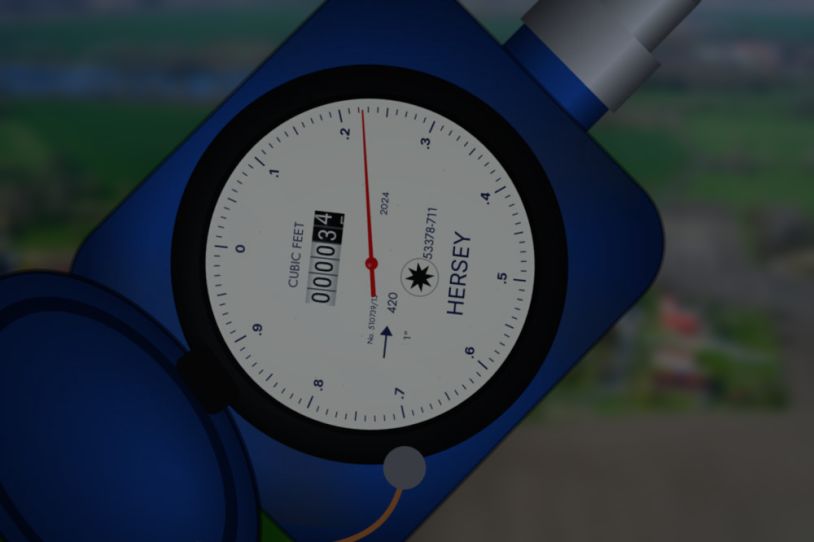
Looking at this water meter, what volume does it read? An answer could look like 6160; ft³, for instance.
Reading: 34.22; ft³
